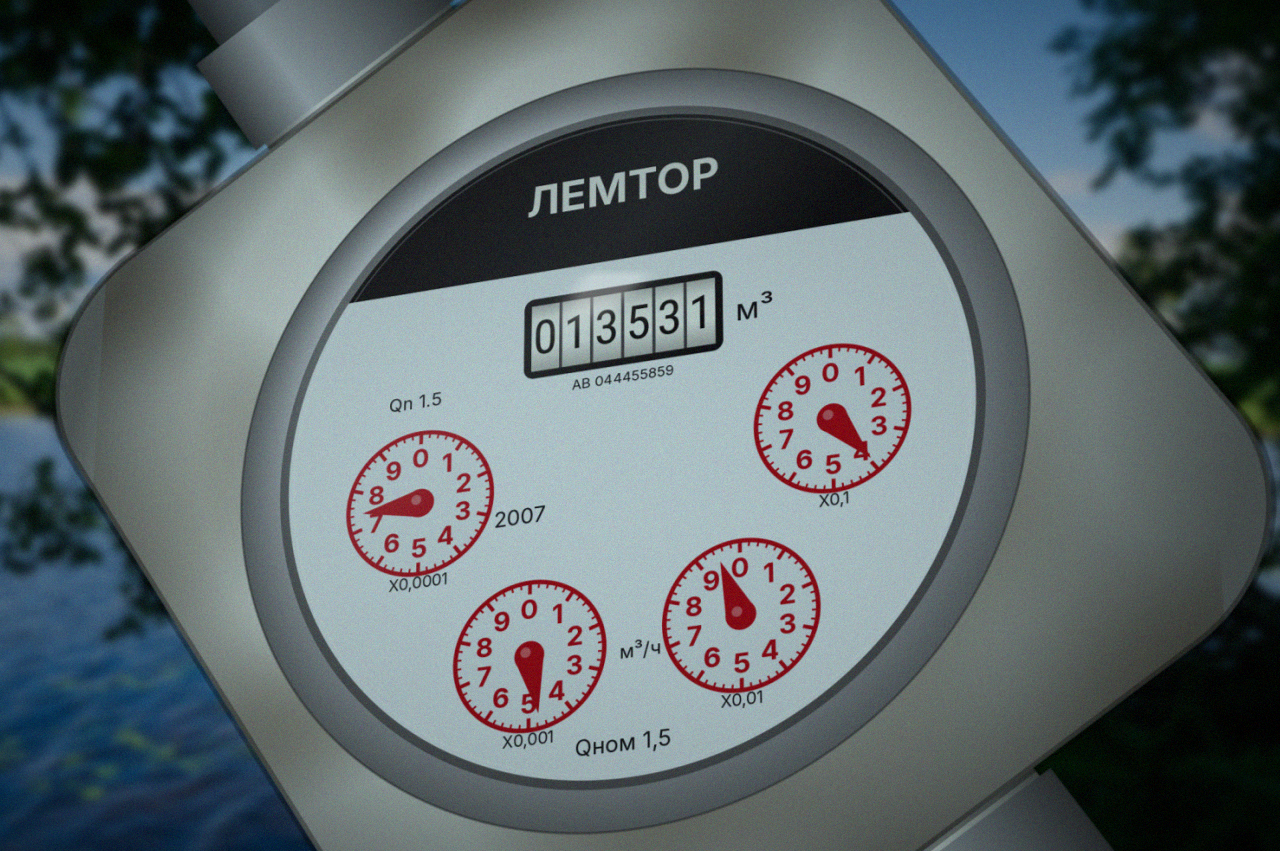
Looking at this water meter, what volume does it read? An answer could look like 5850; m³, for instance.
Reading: 13531.3947; m³
